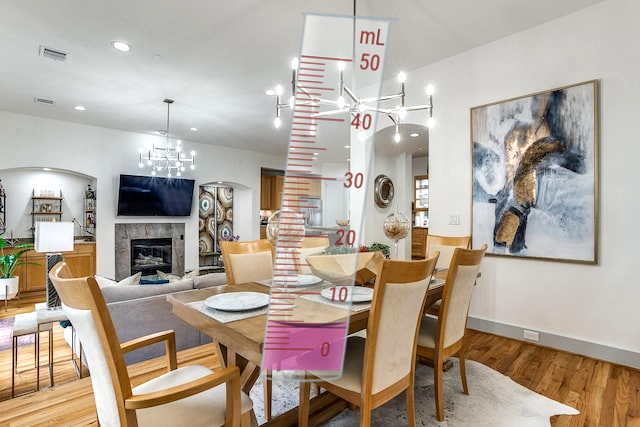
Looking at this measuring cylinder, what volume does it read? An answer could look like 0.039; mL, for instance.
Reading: 4; mL
